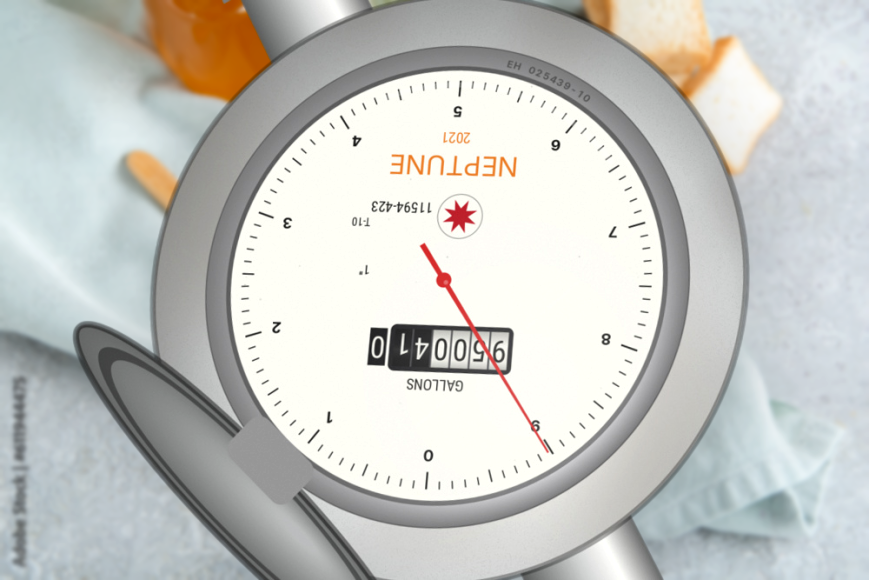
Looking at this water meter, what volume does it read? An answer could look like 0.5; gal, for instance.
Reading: 9500409.0; gal
